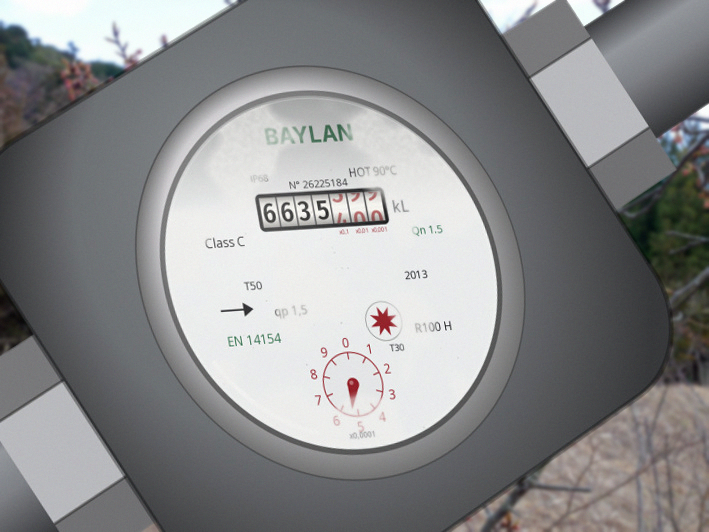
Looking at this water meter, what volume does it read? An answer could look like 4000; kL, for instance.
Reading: 6635.3995; kL
